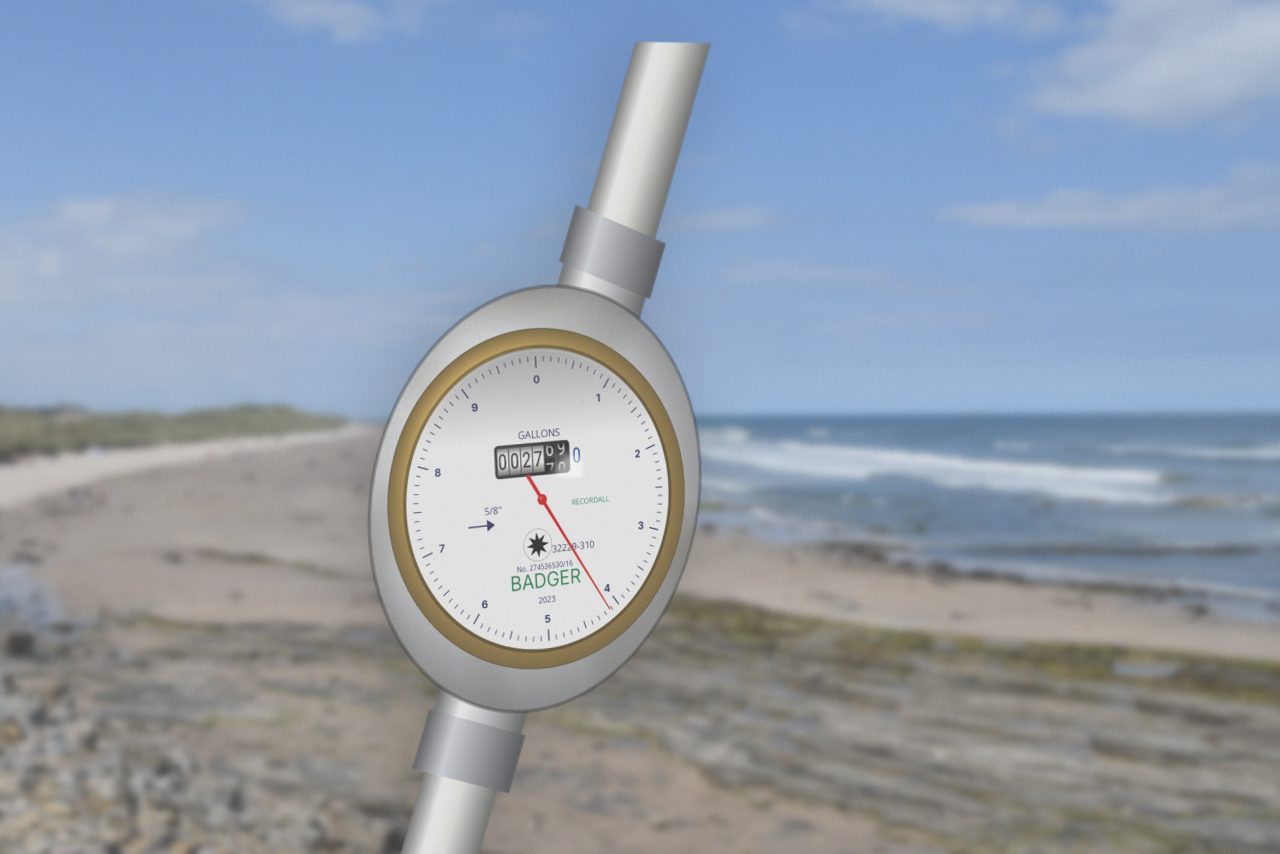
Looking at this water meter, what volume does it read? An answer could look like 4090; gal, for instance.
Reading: 27694.1; gal
